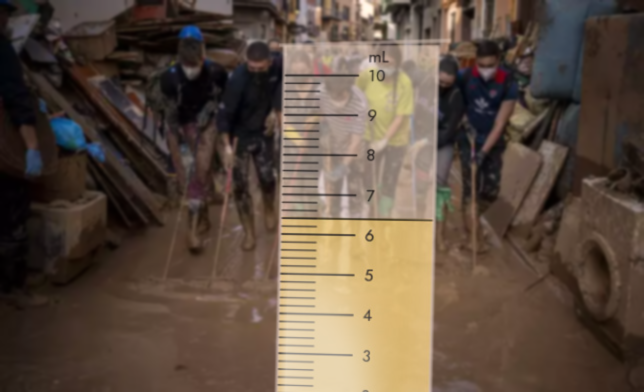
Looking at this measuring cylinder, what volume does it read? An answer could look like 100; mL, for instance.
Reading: 6.4; mL
